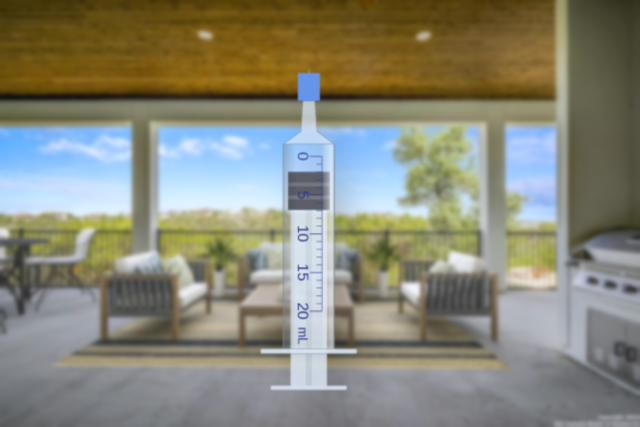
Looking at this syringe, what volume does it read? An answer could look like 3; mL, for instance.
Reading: 2; mL
